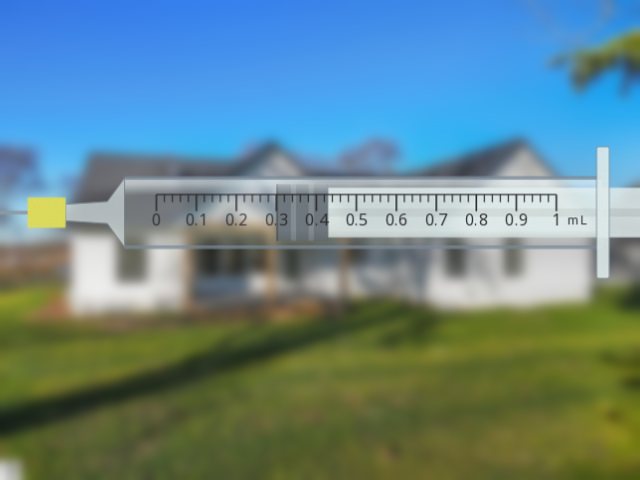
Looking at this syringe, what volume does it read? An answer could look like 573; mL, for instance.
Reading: 0.3; mL
